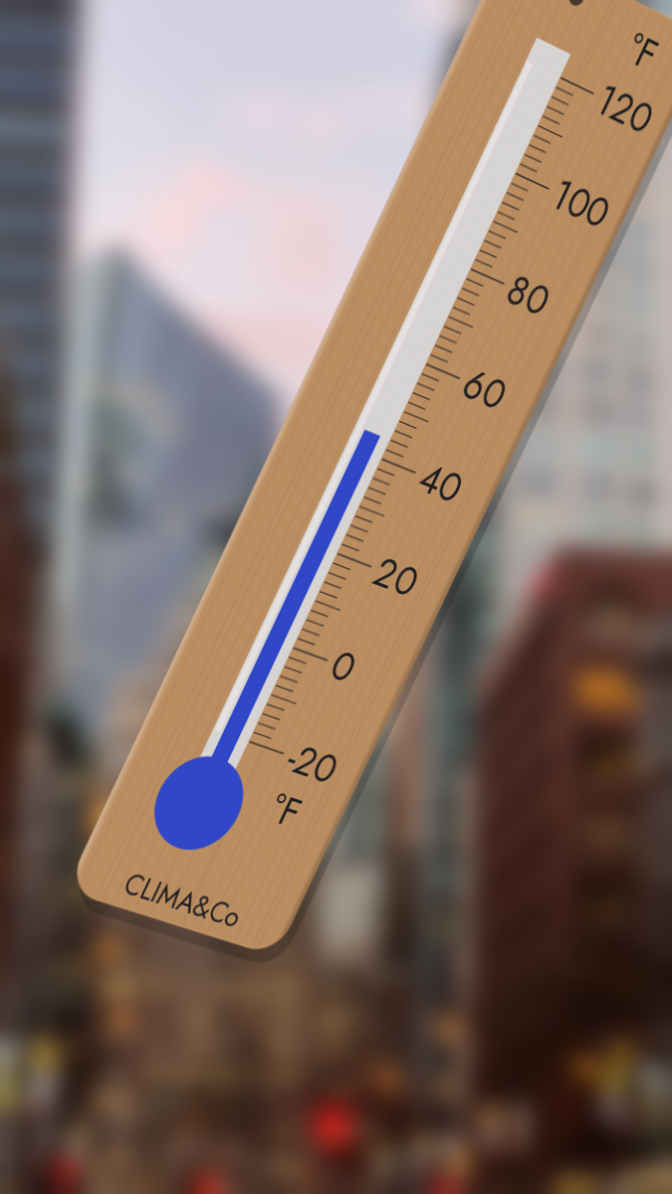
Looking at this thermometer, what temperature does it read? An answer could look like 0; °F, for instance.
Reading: 44; °F
